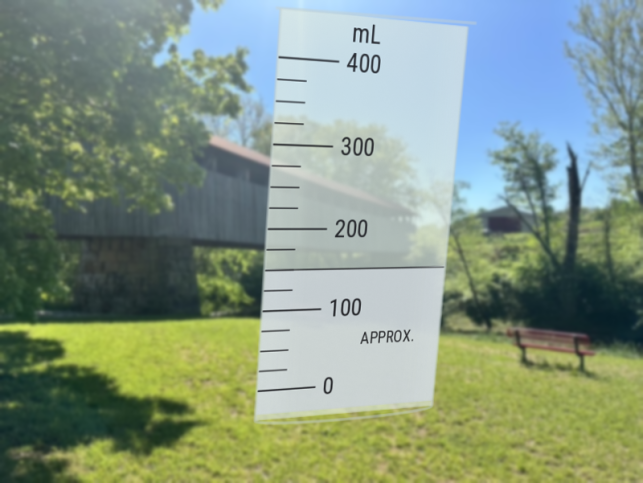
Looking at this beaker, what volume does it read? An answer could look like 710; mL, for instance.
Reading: 150; mL
